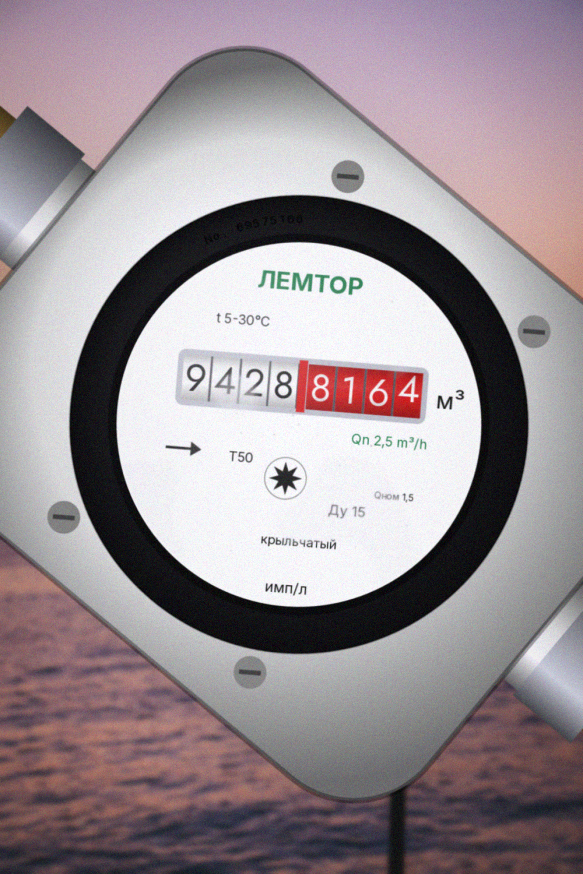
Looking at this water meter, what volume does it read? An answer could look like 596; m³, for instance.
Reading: 9428.8164; m³
